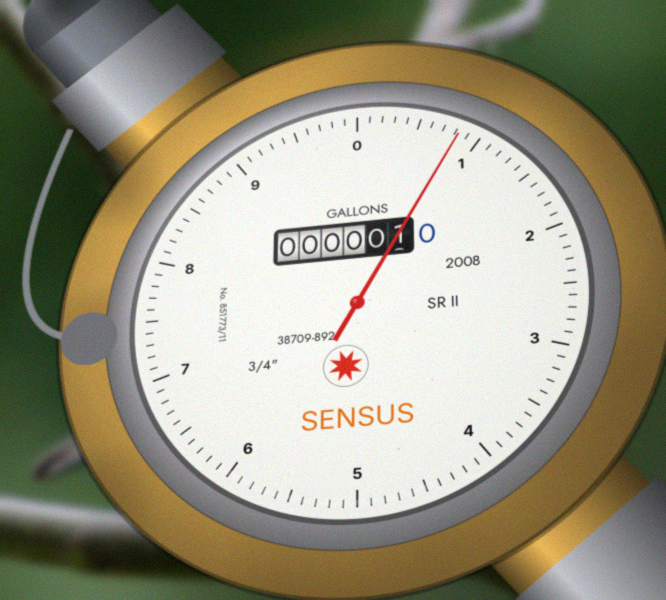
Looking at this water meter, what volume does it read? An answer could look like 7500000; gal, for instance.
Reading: 10.8; gal
